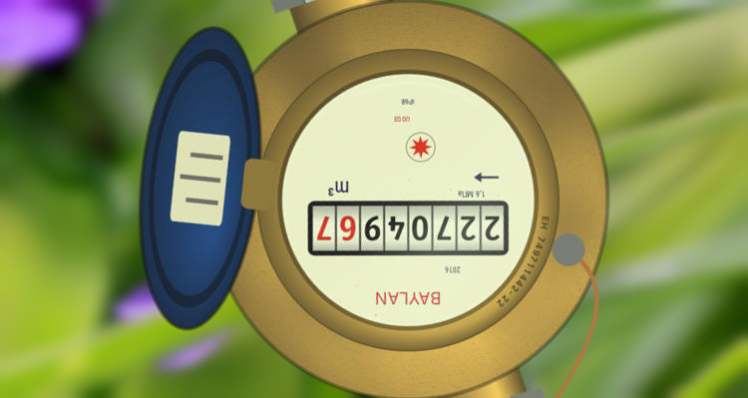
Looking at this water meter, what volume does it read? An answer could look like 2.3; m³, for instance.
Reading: 227049.67; m³
